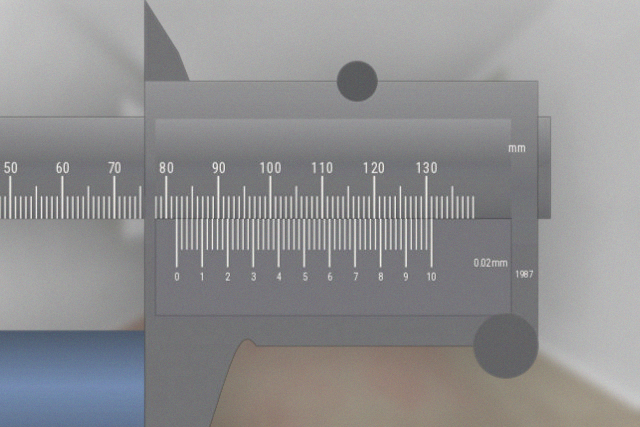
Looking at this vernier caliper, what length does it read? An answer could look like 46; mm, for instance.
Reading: 82.0; mm
